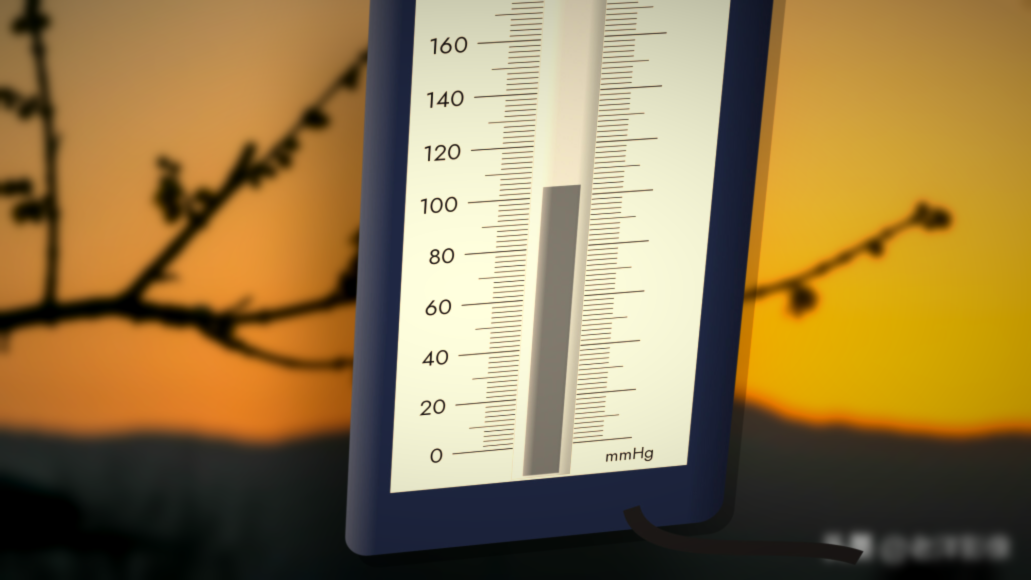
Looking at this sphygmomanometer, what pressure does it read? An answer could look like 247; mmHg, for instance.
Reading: 104; mmHg
